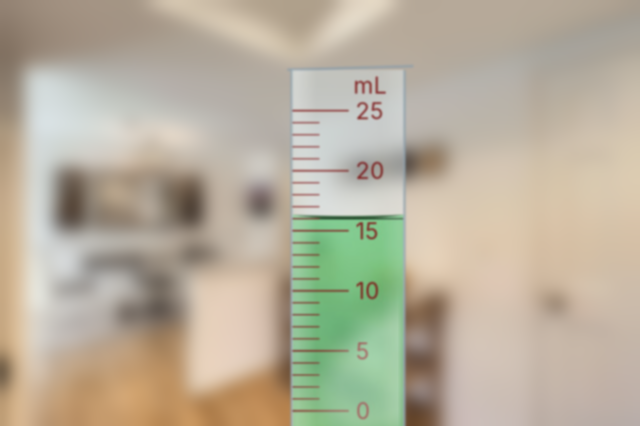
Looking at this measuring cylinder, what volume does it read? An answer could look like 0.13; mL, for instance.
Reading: 16; mL
